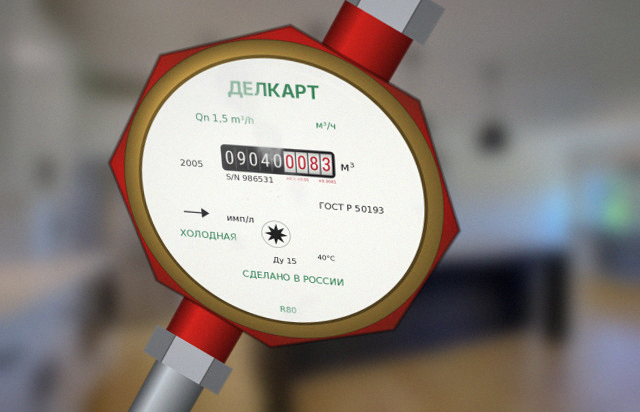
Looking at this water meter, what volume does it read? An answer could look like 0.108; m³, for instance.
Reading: 9040.0083; m³
